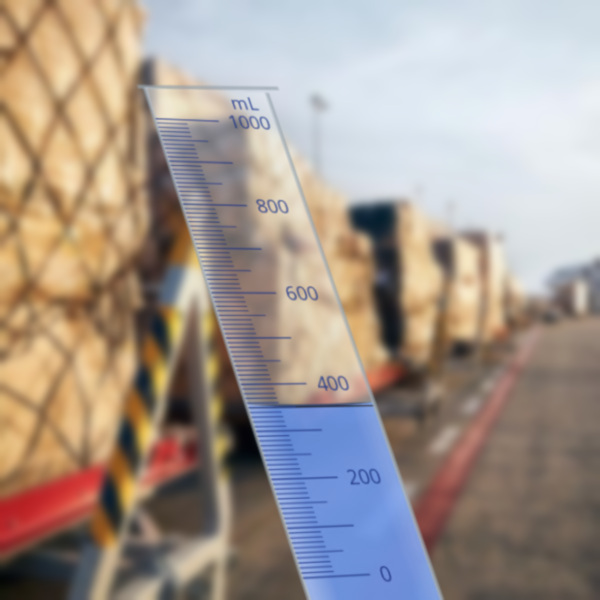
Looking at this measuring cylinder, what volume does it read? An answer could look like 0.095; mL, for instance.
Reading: 350; mL
